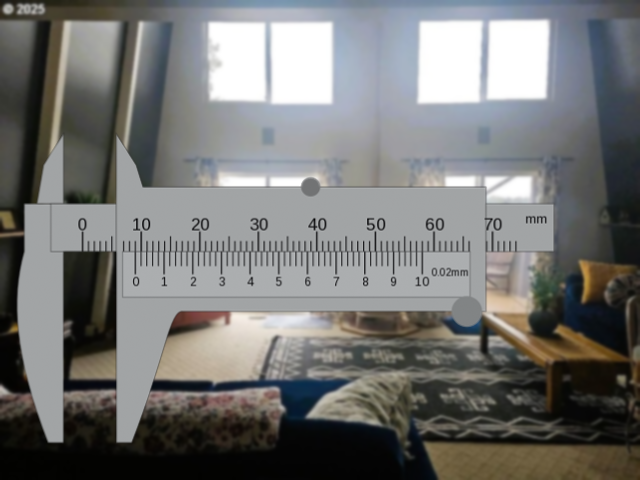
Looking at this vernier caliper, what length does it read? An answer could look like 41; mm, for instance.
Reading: 9.0; mm
